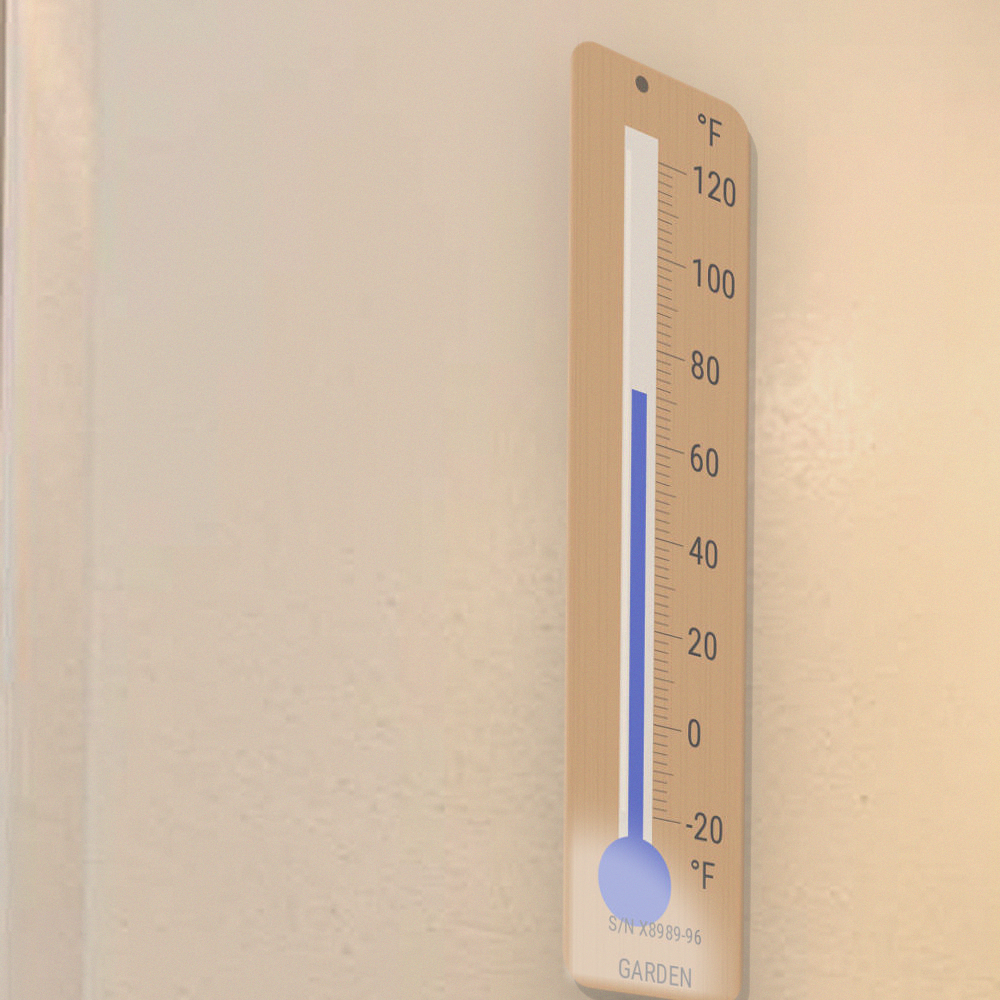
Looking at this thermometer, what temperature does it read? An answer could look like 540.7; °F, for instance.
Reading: 70; °F
